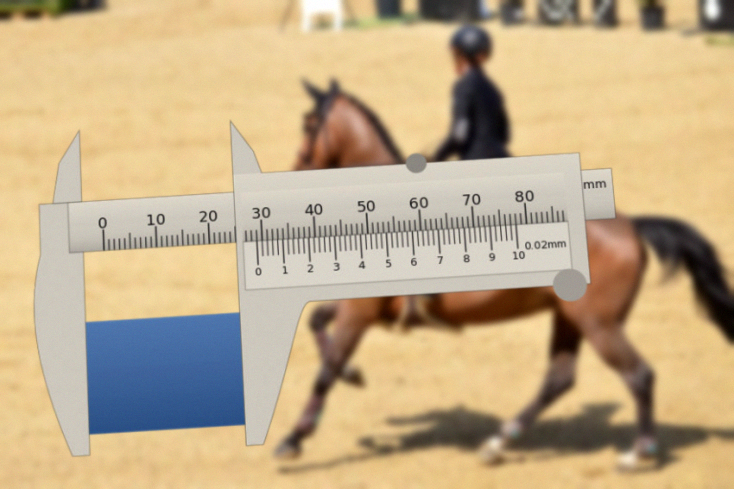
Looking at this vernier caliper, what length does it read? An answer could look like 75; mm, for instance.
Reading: 29.0; mm
